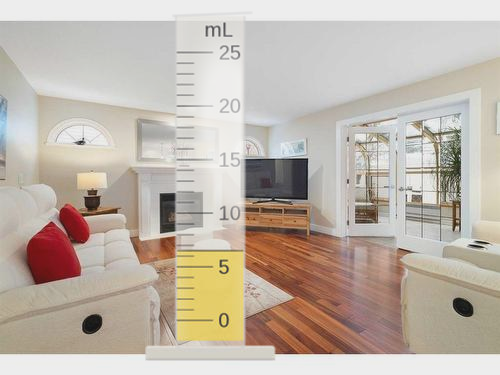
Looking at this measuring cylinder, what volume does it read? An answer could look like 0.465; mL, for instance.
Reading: 6.5; mL
